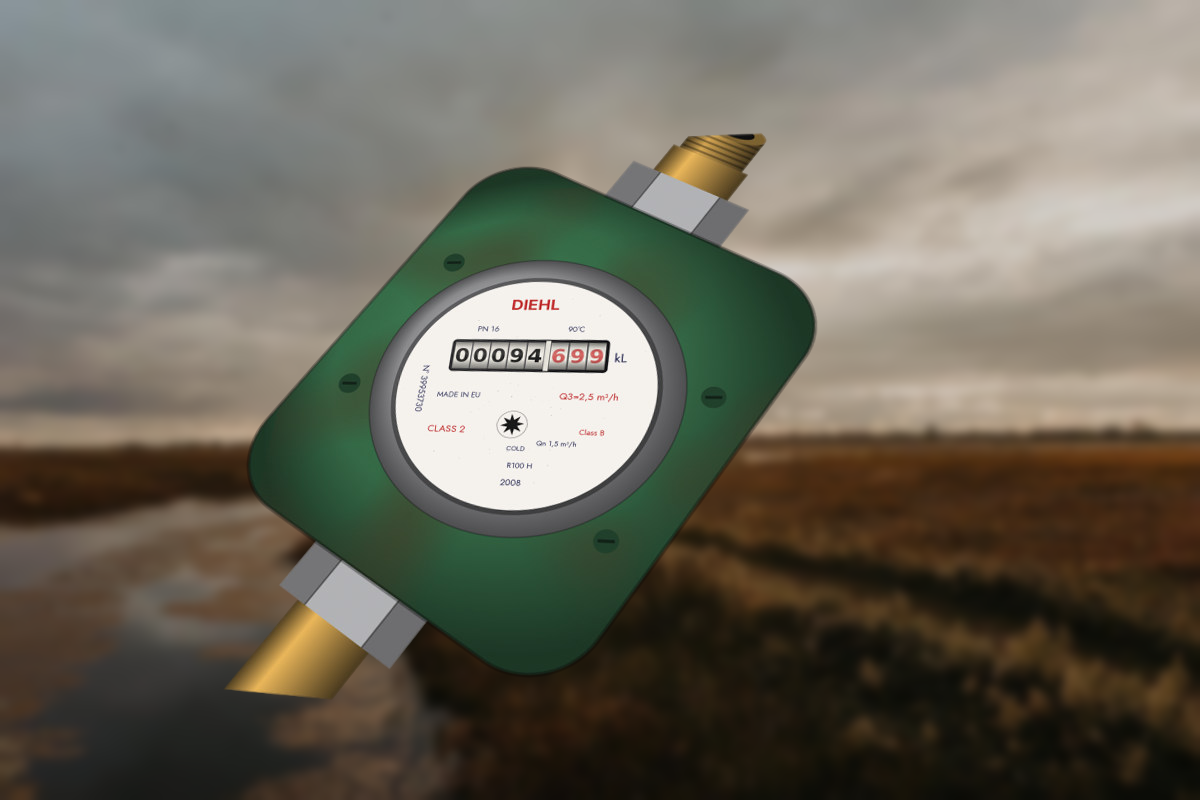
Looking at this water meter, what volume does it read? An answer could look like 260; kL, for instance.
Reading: 94.699; kL
